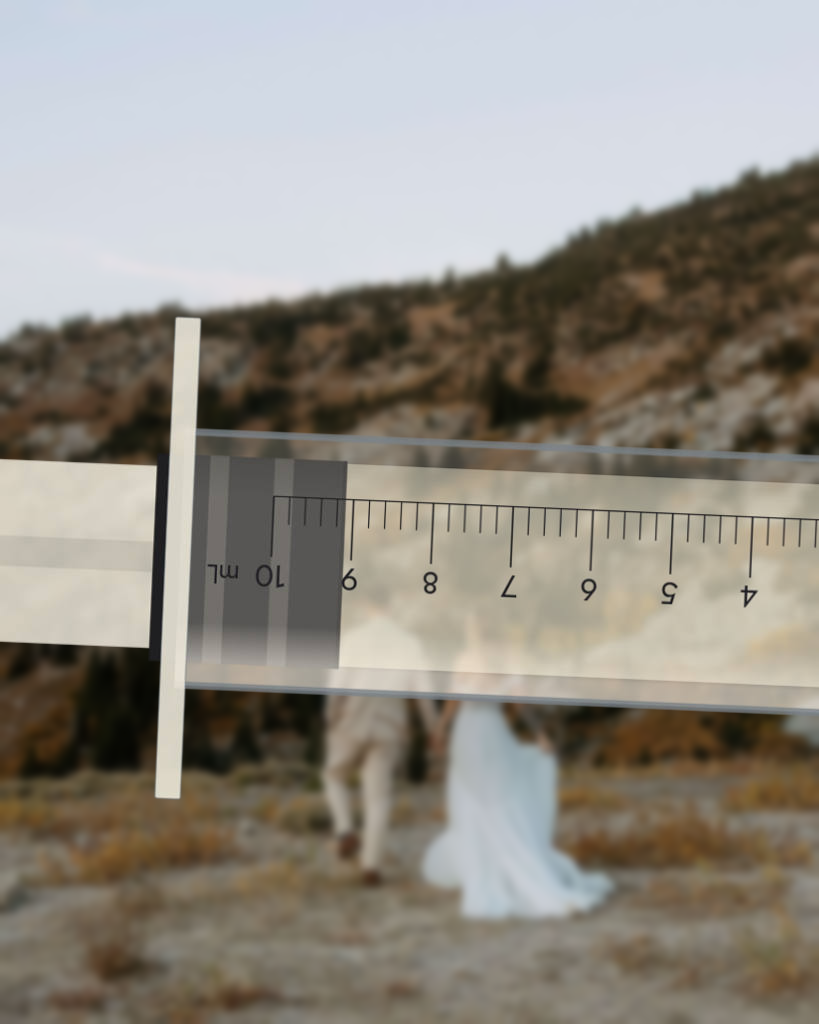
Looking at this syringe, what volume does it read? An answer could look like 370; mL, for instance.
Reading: 9.1; mL
